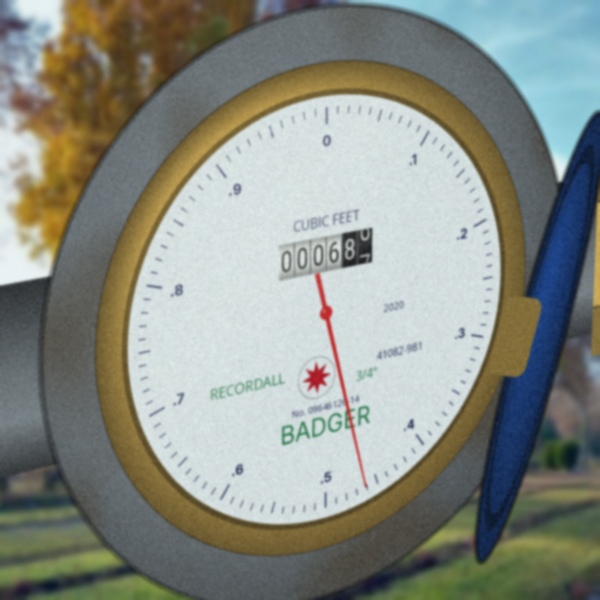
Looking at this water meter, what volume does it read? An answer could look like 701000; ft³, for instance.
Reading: 686.46; ft³
